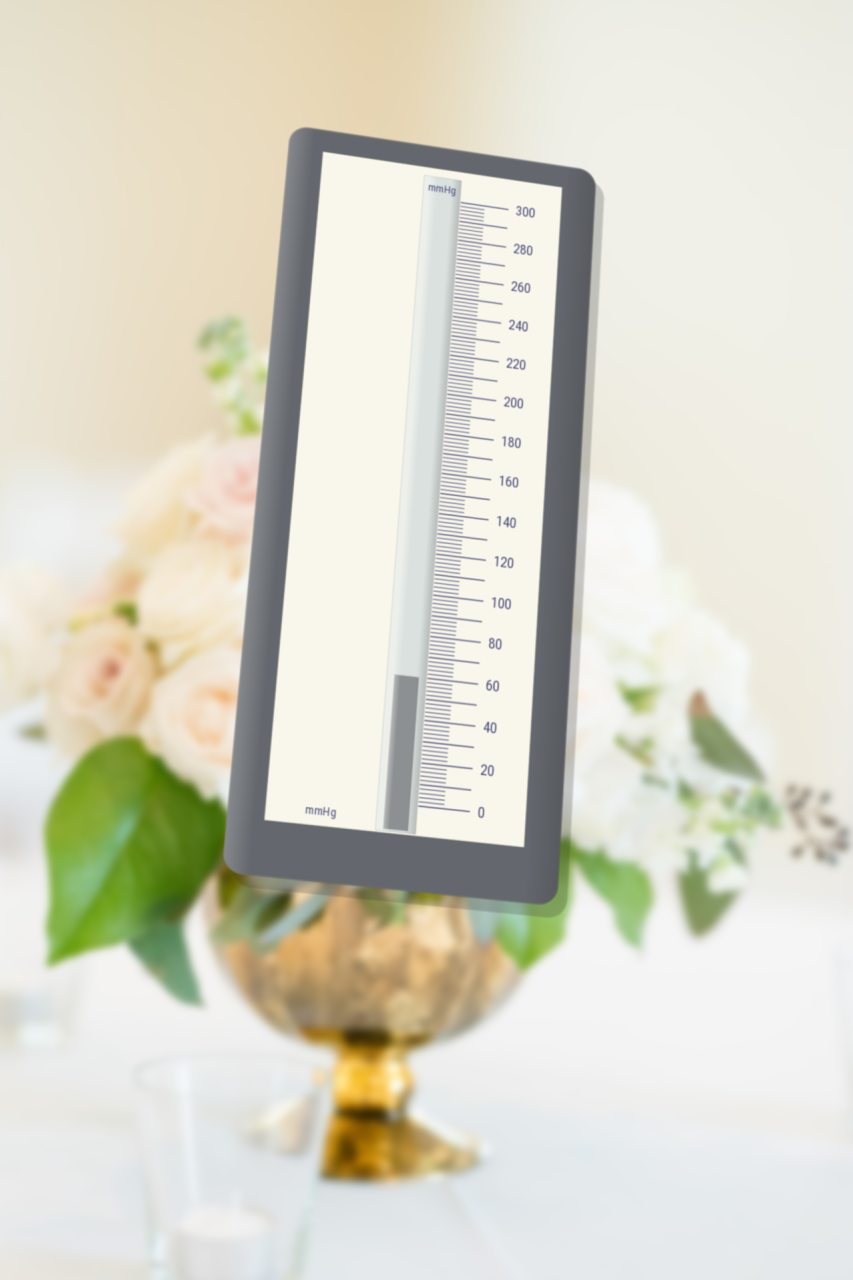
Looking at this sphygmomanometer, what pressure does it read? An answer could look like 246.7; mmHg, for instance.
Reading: 60; mmHg
